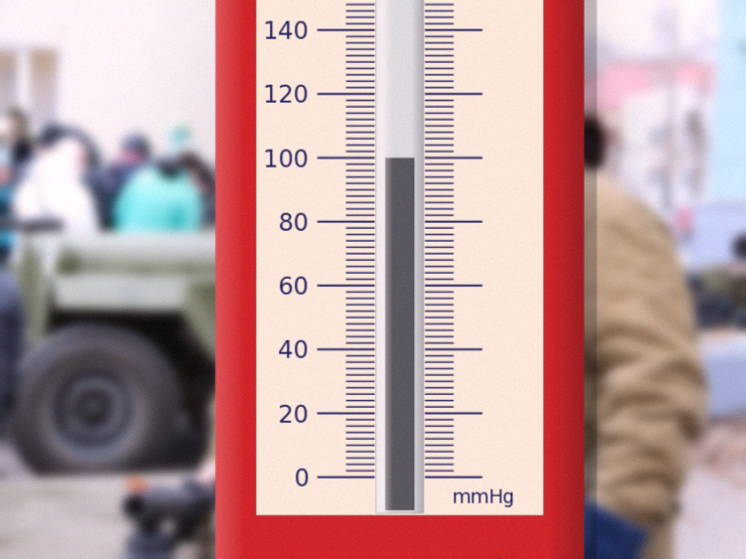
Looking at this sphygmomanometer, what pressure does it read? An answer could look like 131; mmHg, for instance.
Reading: 100; mmHg
